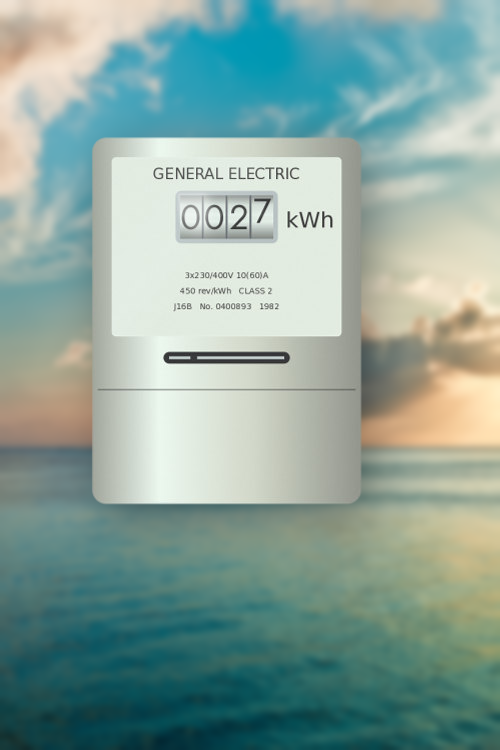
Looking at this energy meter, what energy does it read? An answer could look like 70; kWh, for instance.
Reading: 27; kWh
